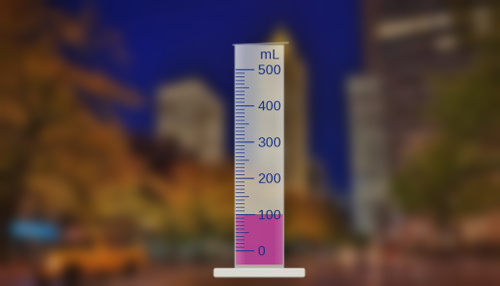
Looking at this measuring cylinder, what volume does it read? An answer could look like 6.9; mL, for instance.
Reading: 100; mL
